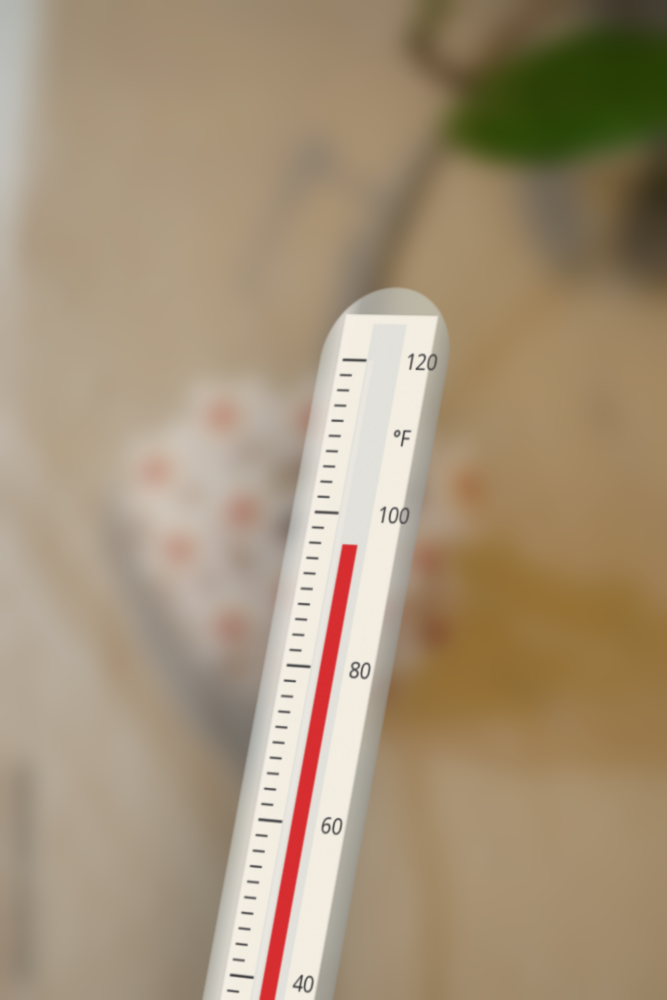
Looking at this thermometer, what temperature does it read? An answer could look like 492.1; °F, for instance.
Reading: 96; °F
